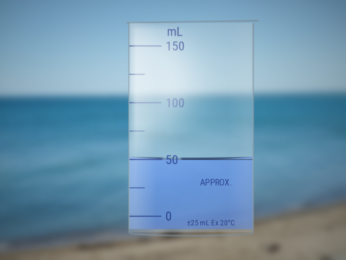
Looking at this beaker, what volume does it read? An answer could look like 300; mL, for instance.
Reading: 50; mL
